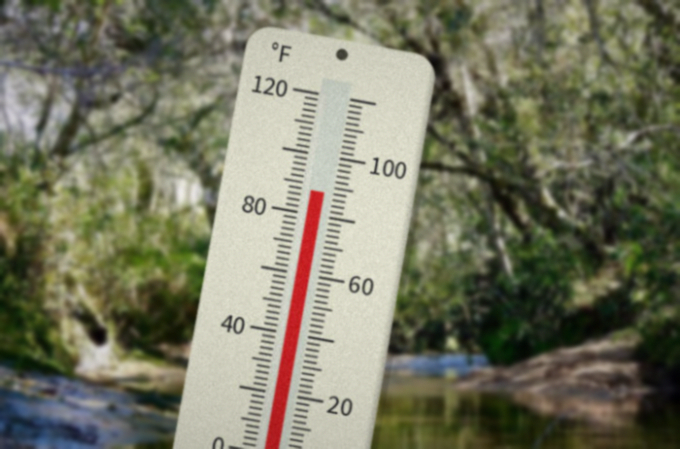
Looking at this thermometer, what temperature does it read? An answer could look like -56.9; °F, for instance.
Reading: 88; °F
